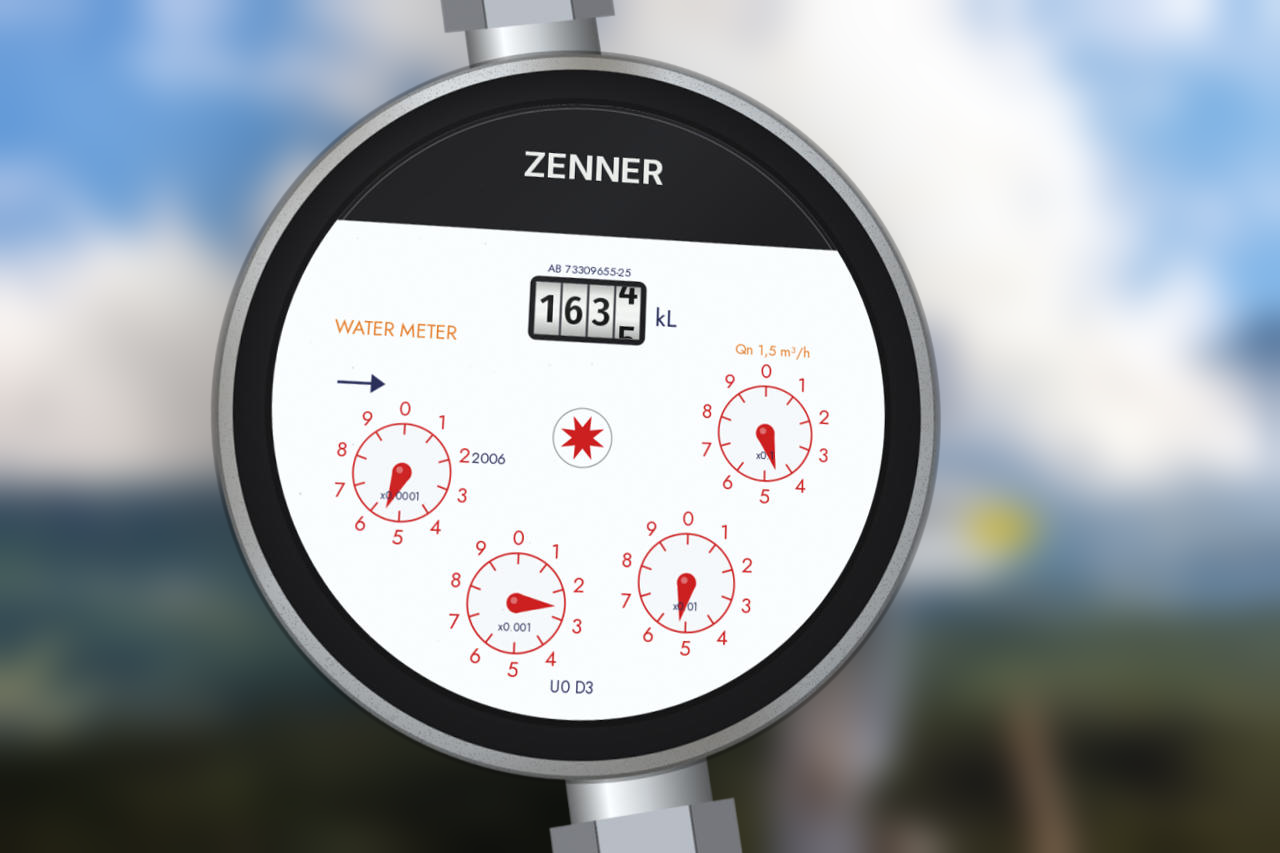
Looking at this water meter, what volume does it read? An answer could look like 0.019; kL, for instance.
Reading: 1634.4525; kL
